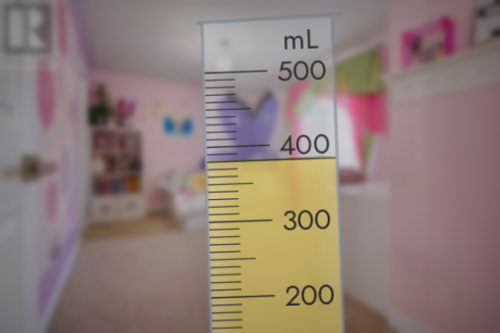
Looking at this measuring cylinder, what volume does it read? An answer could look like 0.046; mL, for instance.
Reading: 380; mL
